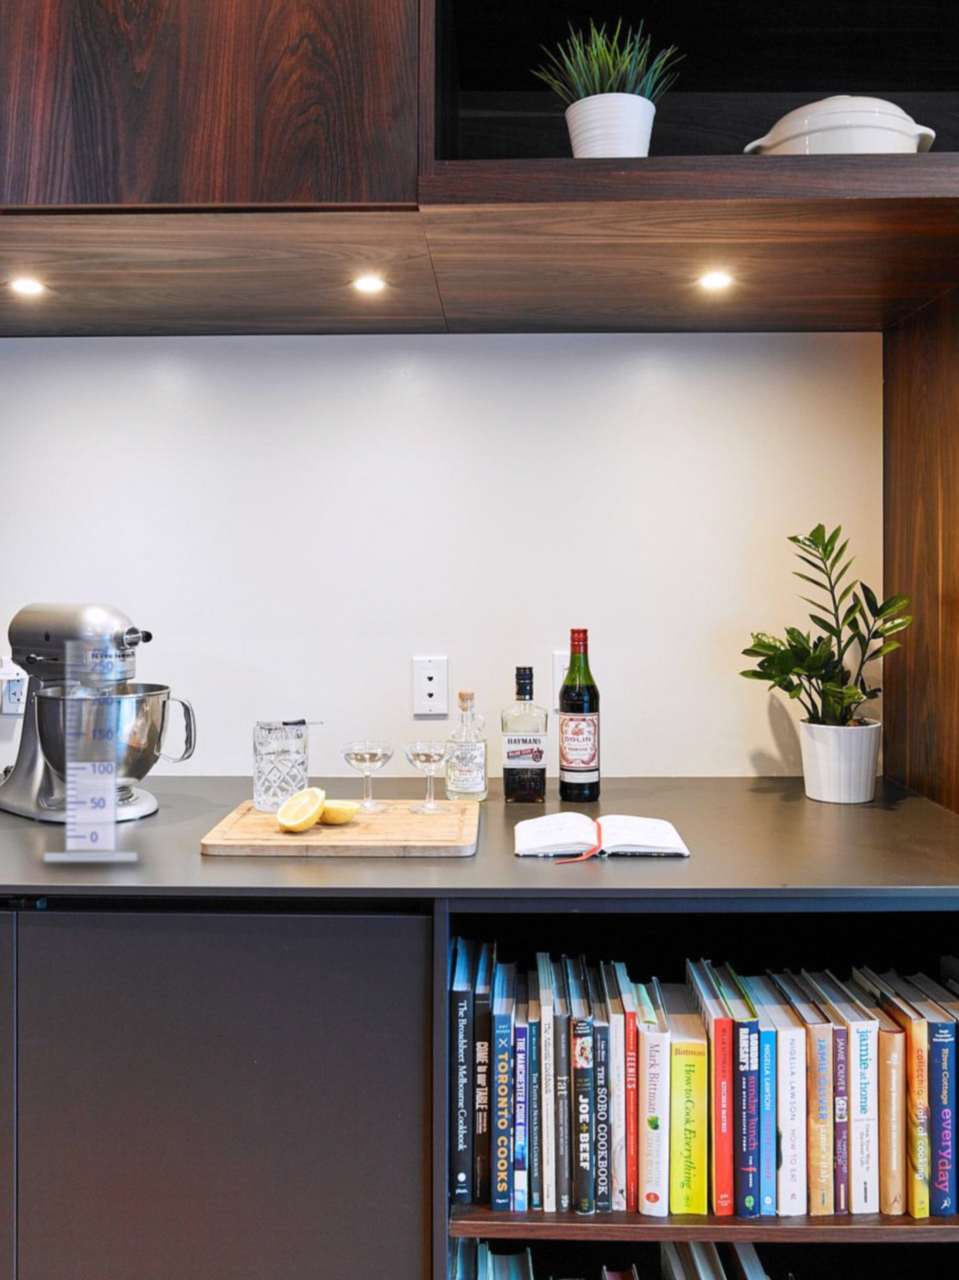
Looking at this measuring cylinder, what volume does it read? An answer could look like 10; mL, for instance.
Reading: 110; mL
